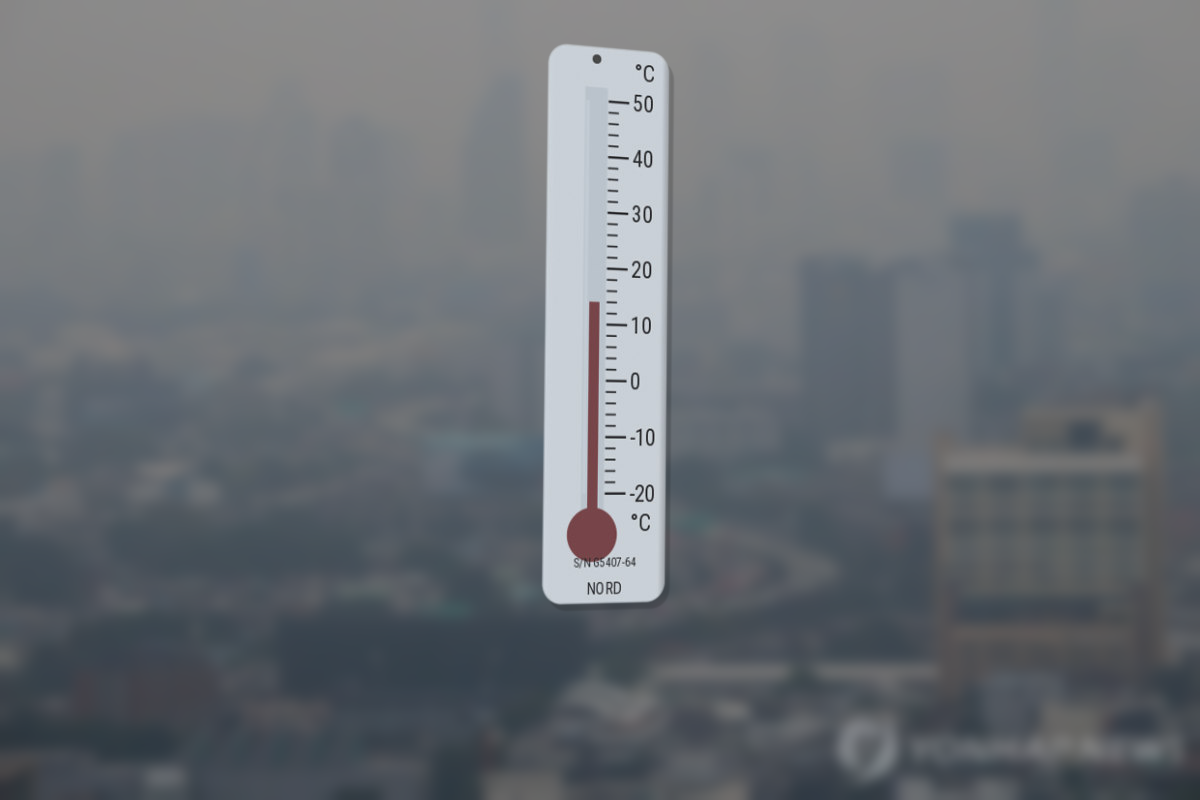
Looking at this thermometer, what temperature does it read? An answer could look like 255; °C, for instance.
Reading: 14; °C
